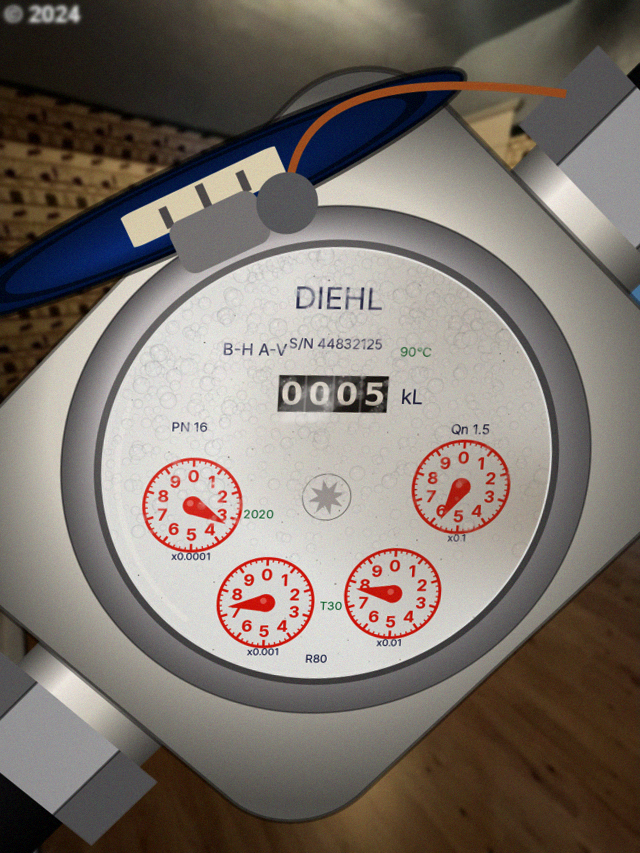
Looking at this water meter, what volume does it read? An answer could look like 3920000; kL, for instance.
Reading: 5.5773; kL
